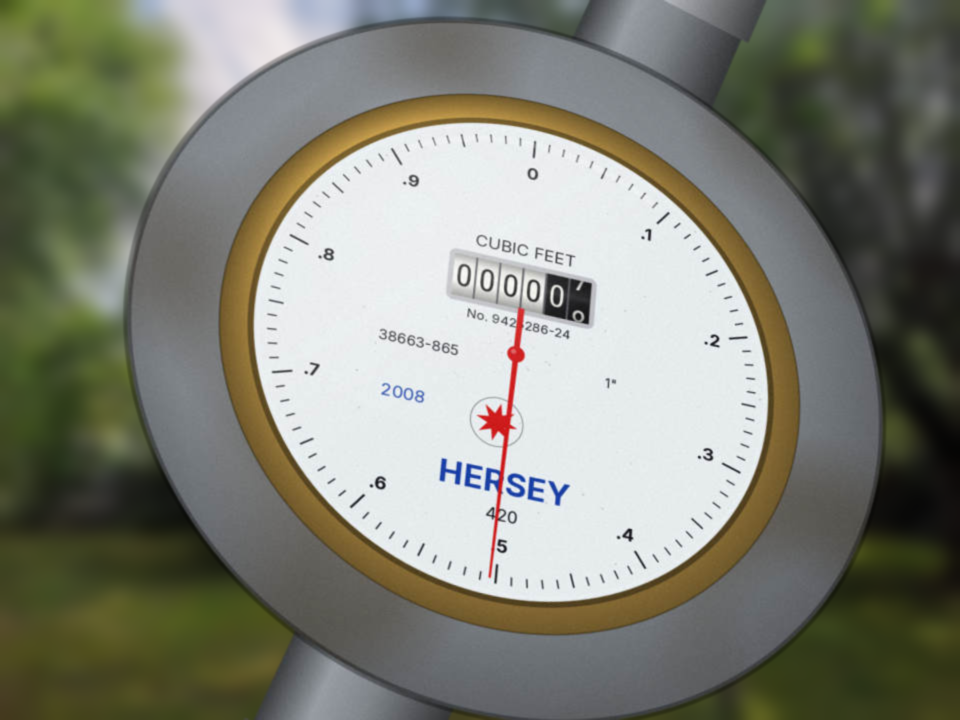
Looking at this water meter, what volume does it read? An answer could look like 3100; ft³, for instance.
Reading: 7.50; ft³
